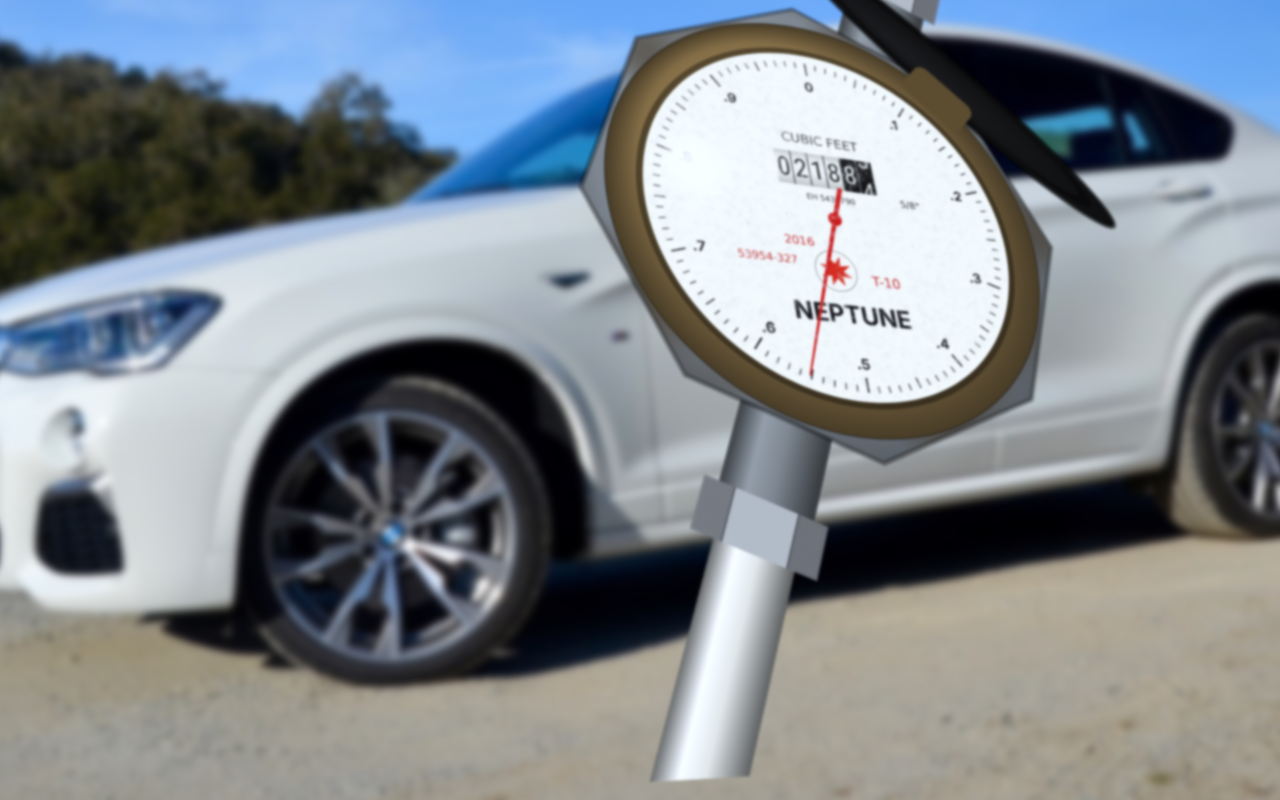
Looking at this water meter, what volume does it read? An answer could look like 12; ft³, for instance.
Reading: 21883.55; ft³
